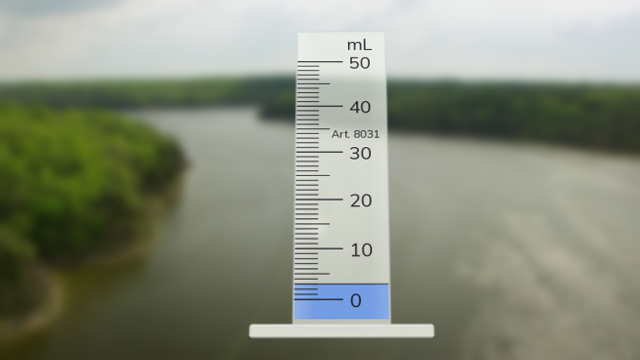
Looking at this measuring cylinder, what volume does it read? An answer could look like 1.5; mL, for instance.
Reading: 3; mL
